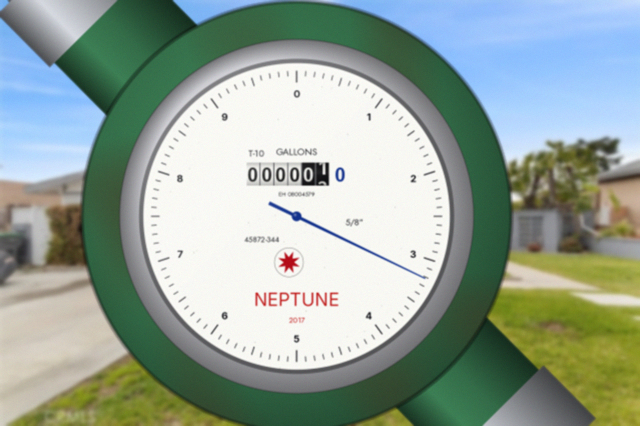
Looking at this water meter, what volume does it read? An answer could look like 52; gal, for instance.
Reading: 13.2; gal
